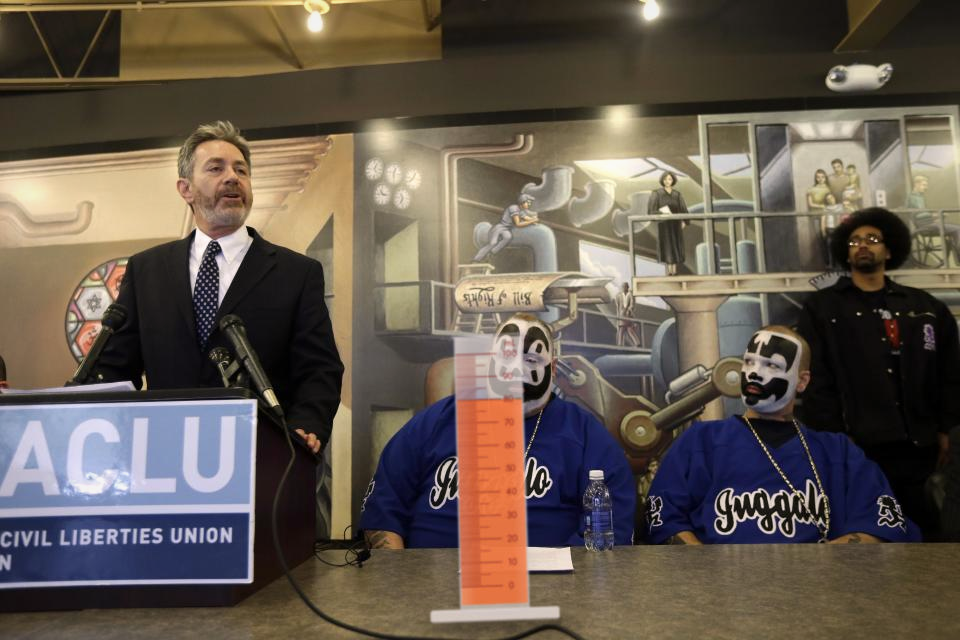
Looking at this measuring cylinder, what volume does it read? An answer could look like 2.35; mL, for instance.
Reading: 80; mL
